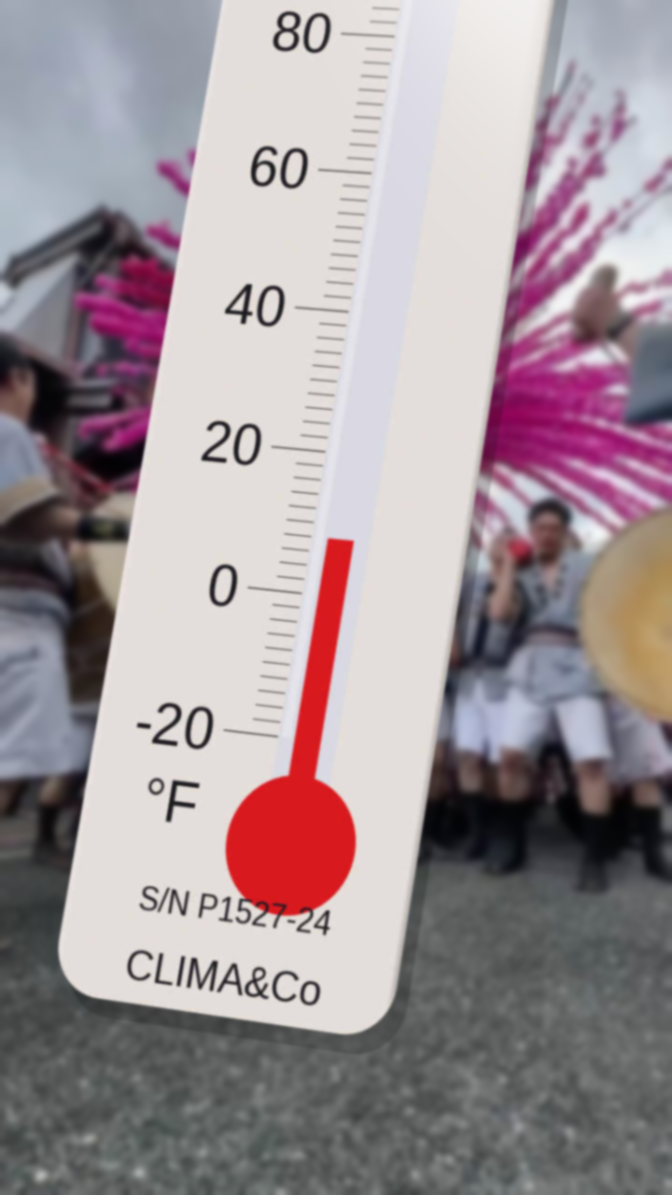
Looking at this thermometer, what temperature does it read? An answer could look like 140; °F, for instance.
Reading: 8; °F
